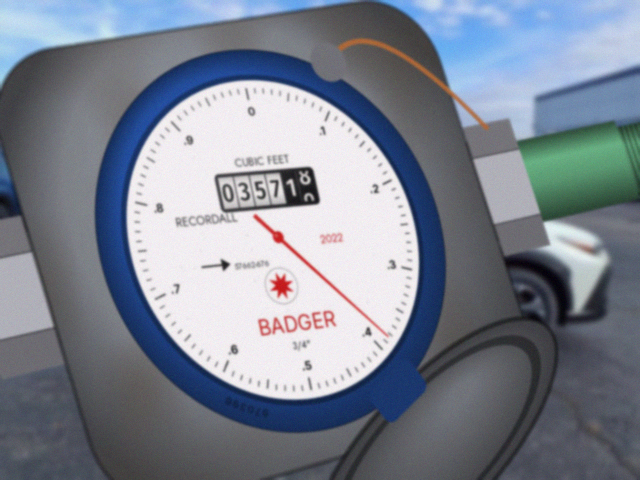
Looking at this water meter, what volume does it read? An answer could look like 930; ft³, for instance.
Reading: 35718.38; ft³
